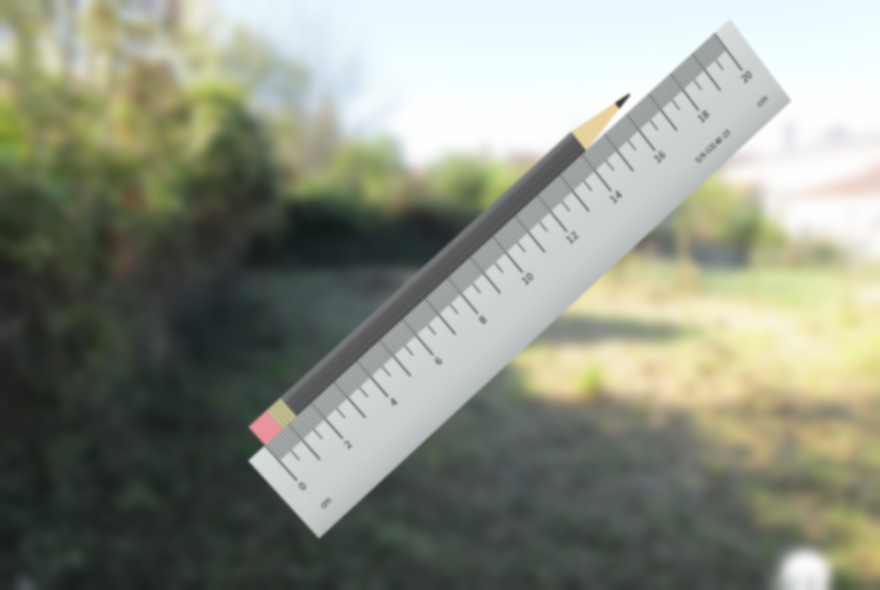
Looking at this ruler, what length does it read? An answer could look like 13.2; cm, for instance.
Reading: 16.5; cm
